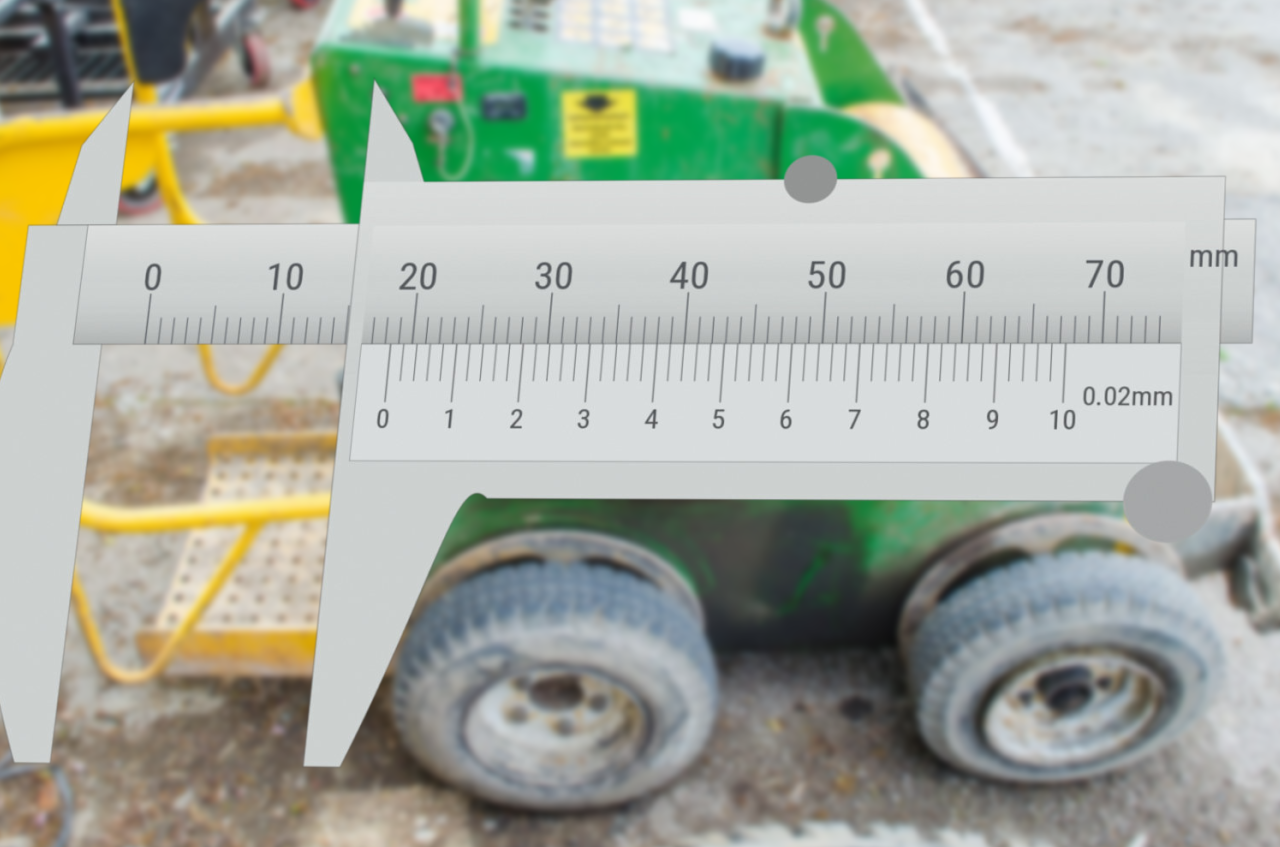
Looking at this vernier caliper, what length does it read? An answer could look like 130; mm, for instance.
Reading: 18.4; mm
